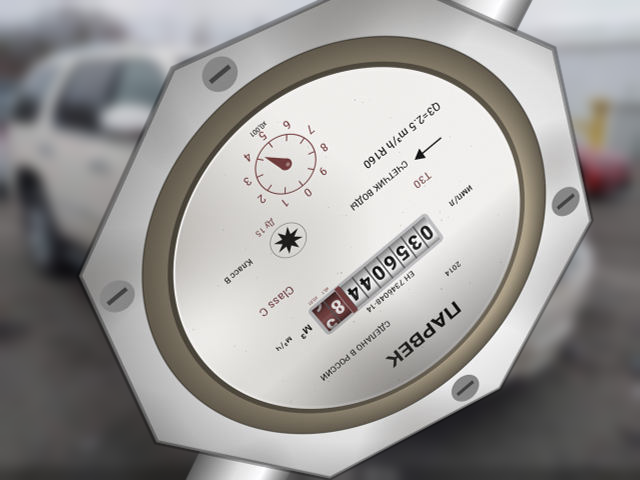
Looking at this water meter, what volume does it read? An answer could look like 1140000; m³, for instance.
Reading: 356044.854; m³
